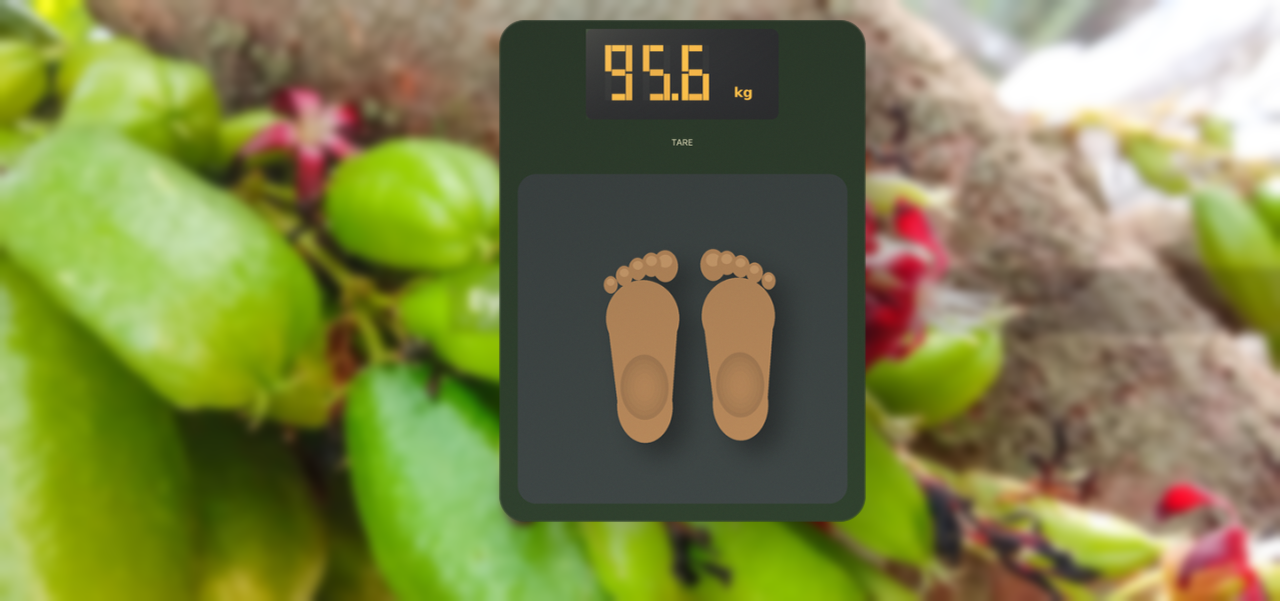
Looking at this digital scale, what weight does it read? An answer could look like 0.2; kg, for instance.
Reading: 95.6; kg
